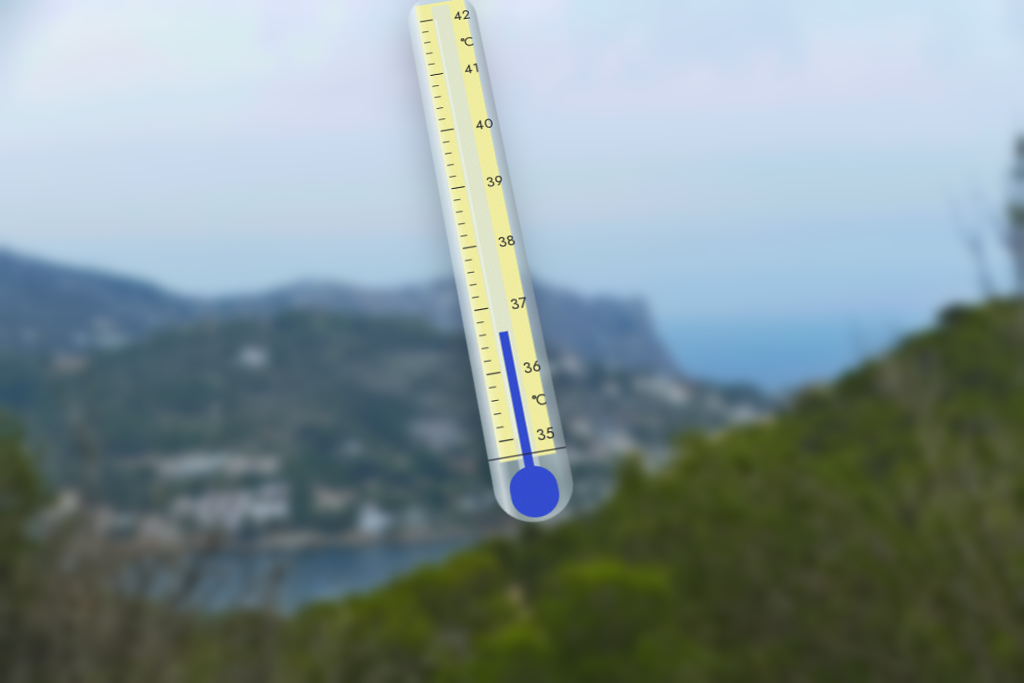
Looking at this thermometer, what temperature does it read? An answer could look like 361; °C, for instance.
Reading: 36.6; °C
